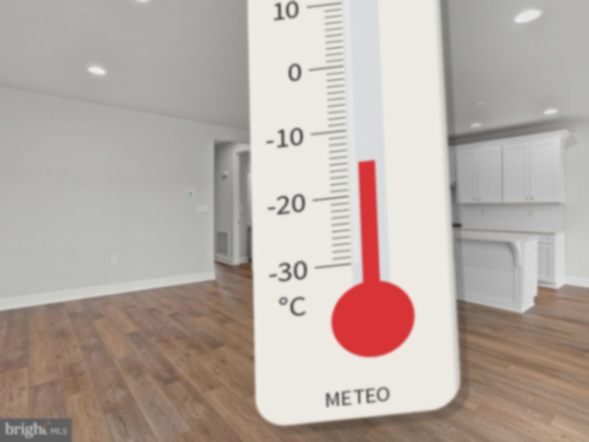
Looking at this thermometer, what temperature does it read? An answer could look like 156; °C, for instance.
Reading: -15; °C
